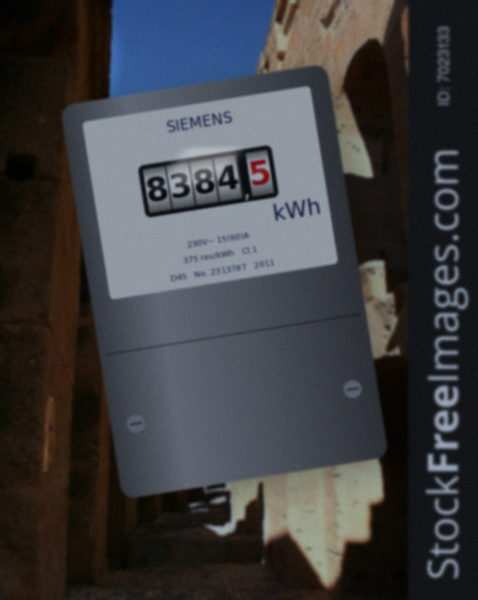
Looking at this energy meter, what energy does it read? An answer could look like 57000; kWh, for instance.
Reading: 8384.5; kWh
